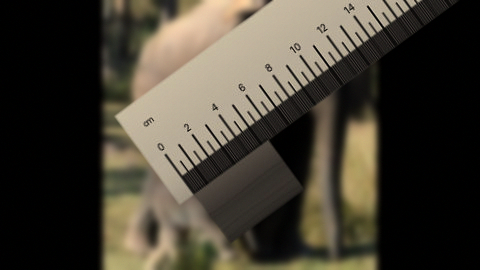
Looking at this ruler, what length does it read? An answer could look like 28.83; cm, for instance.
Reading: 5.5; cm
